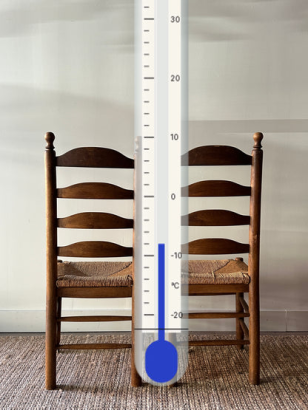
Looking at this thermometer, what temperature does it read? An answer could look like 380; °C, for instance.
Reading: -8; °C
